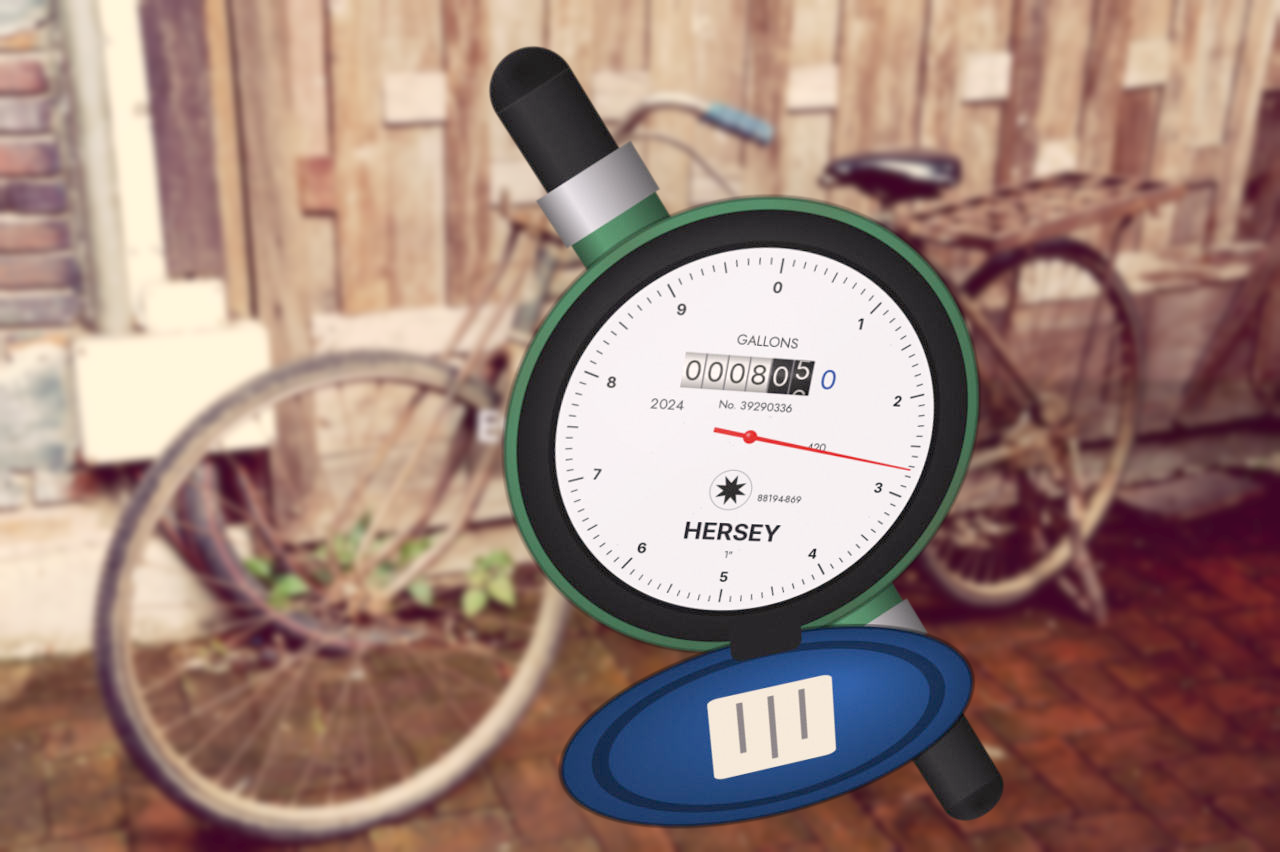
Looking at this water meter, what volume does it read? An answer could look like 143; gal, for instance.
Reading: 8052.7; gal
